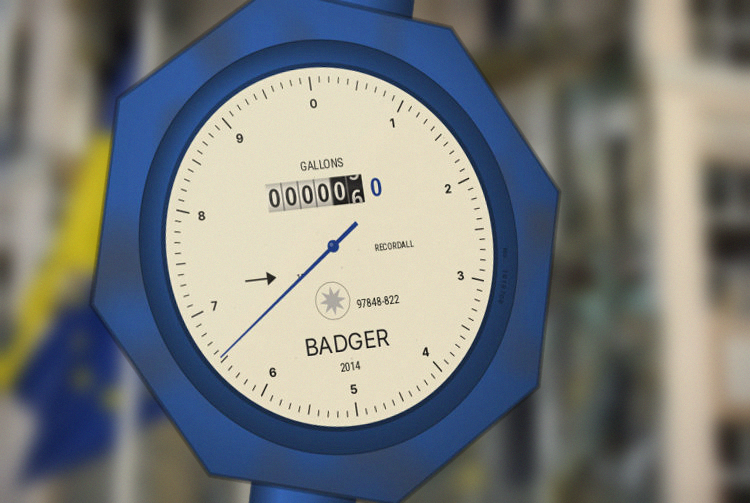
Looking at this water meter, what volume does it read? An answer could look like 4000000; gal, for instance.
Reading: 56.5; gal
